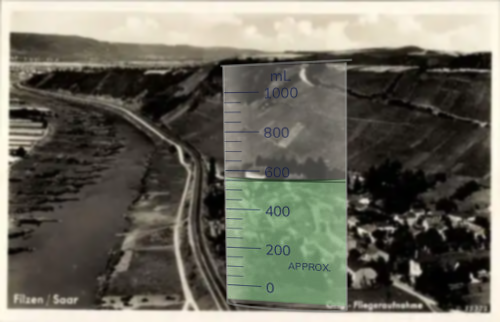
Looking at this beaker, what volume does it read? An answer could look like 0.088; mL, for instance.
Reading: 550; mL
